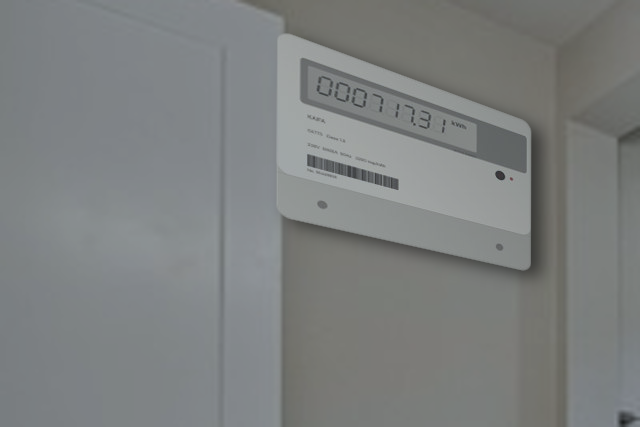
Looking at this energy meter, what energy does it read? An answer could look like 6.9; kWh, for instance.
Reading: 717.31; kWh
